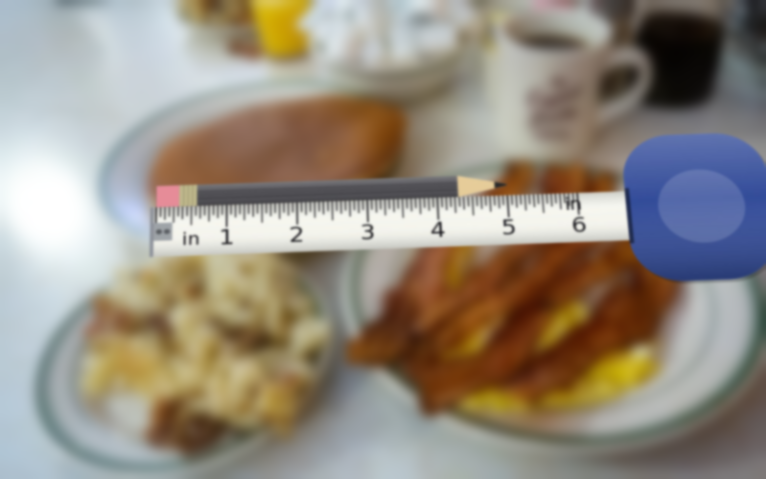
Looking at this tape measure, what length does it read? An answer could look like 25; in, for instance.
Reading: 5; in
